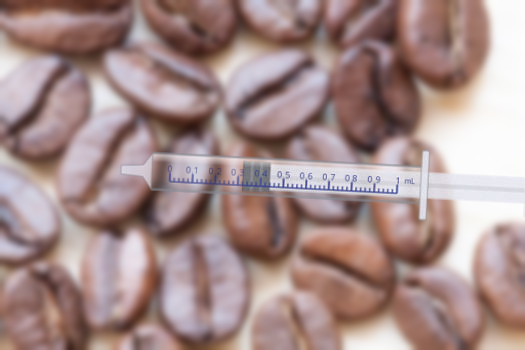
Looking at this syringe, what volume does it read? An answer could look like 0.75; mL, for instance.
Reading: 0.32; mL
